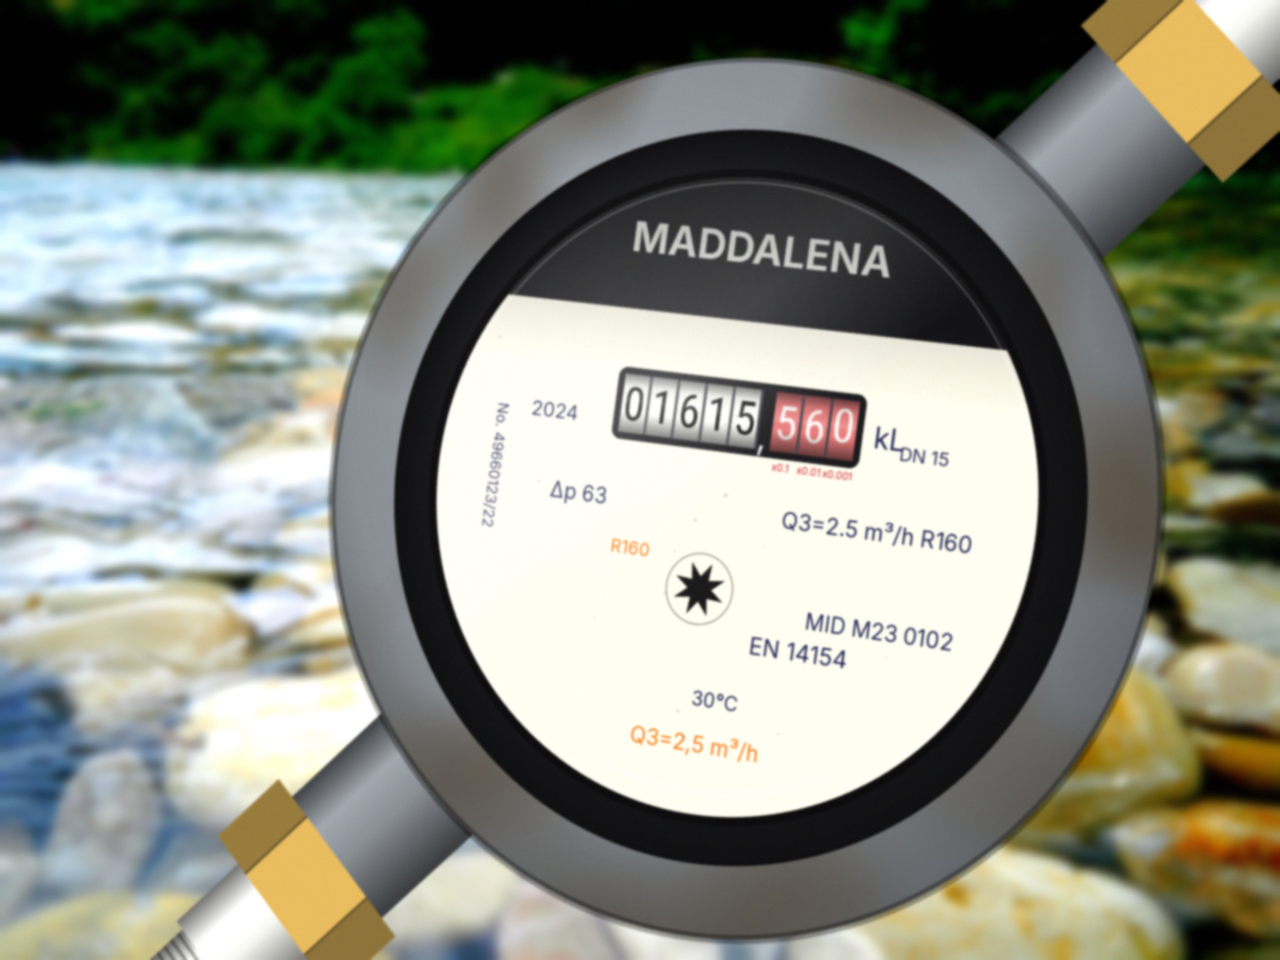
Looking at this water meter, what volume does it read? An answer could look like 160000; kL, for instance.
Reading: 1615.560; kL
